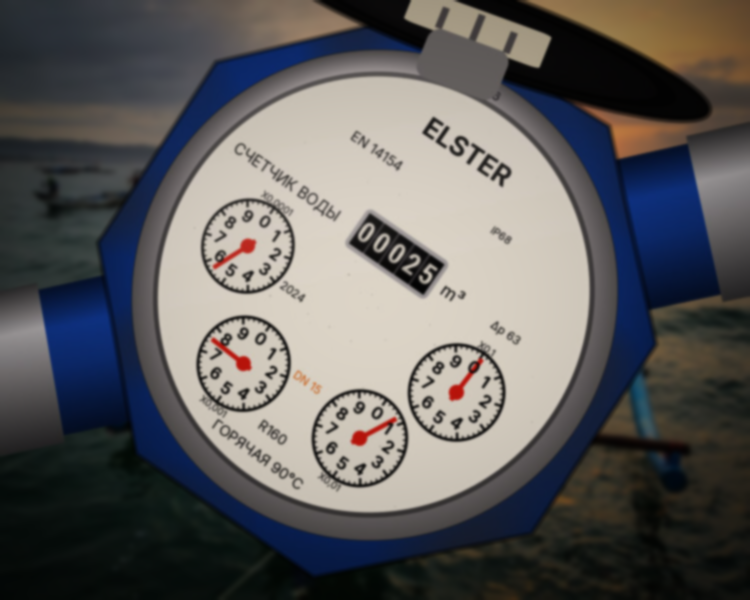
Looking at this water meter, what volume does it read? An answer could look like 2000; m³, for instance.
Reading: 25.0075; m³
